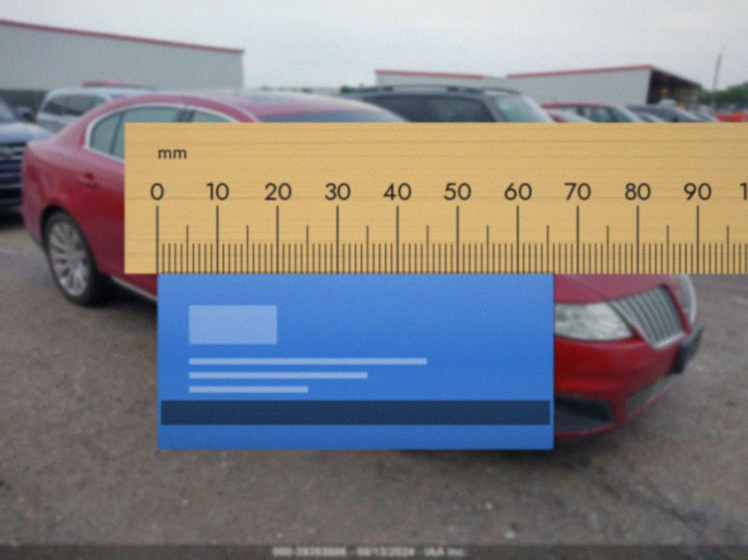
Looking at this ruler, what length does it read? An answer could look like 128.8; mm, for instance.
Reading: 66; mm
